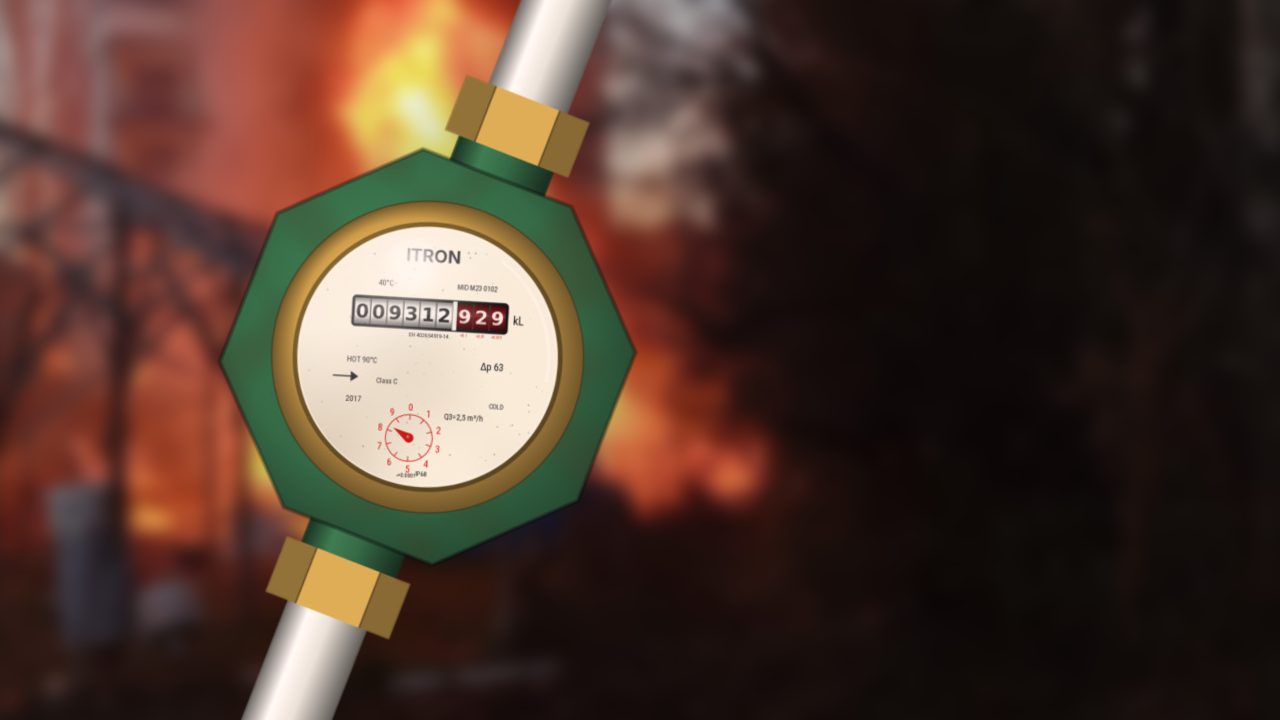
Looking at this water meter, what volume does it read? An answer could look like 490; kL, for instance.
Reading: 9312.9298; kL
